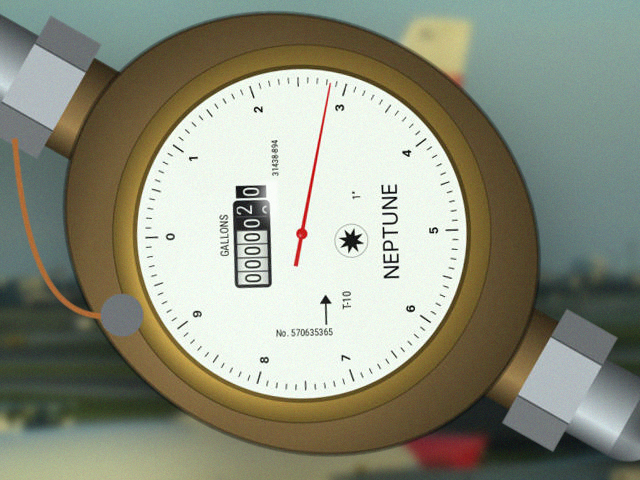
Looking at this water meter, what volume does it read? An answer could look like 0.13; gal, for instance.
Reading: 22.8; gal
